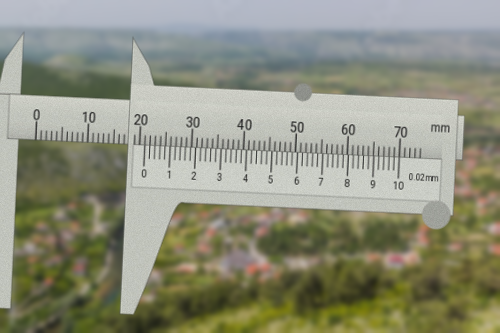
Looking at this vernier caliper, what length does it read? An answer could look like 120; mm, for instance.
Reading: 21.0; mm
